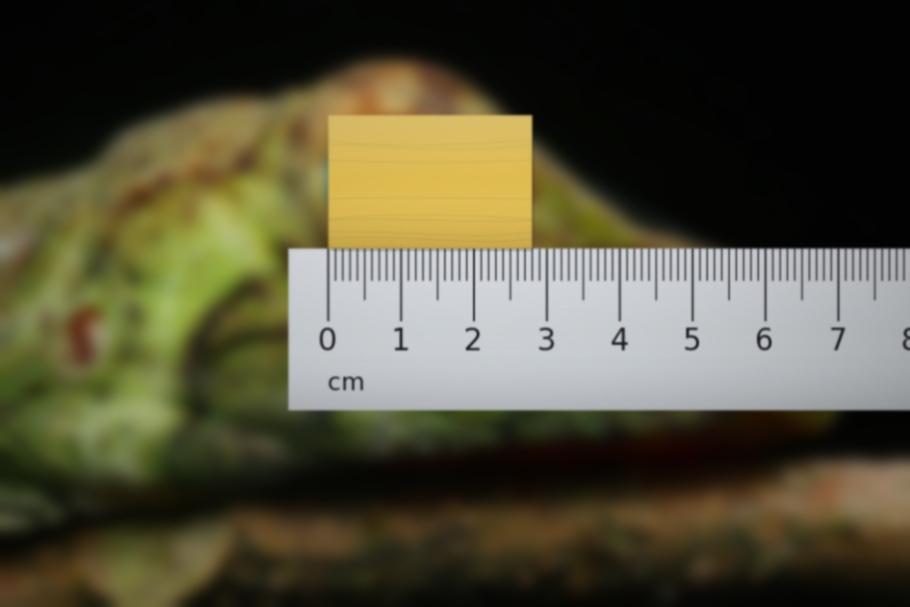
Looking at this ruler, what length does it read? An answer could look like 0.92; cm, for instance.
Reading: 2.8; cm
